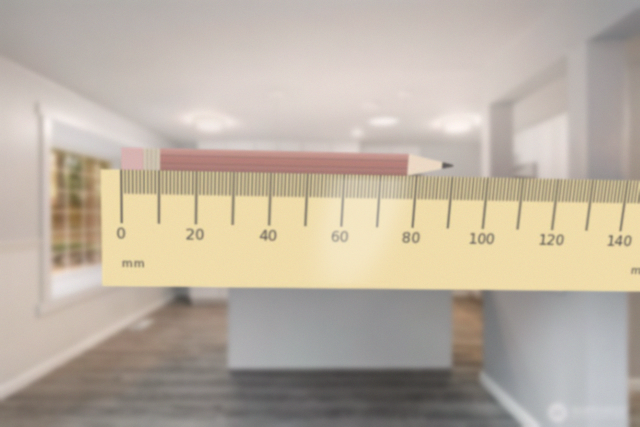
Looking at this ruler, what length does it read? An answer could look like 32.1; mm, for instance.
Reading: 90; mm
